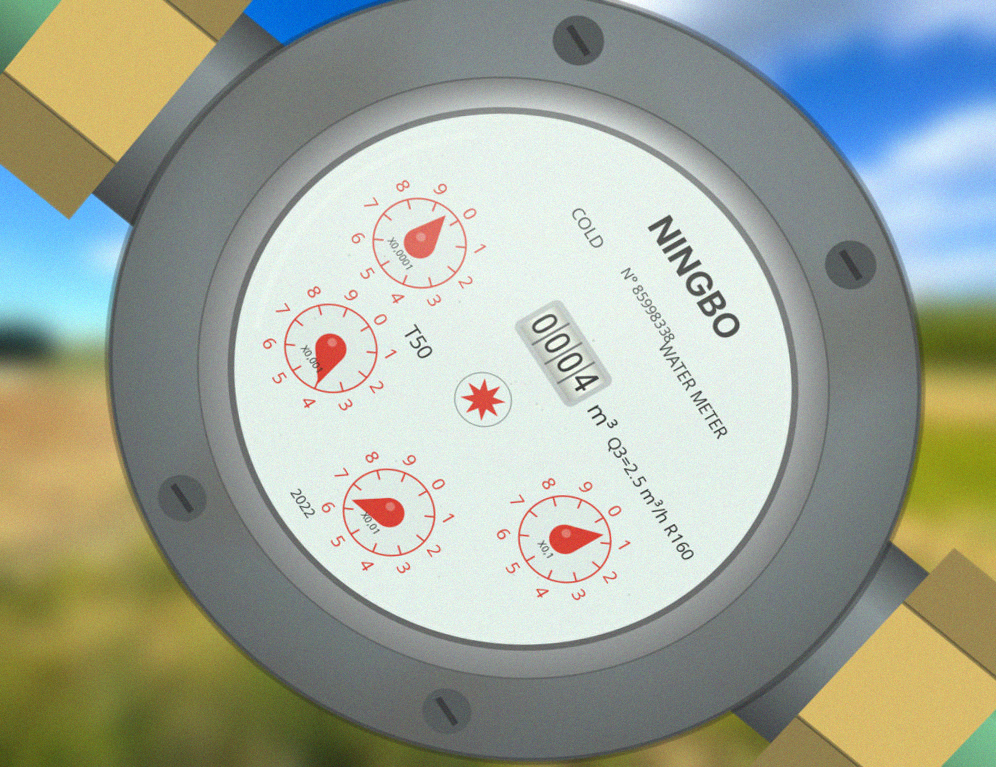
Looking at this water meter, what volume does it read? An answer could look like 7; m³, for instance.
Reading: 4.0639; m³
